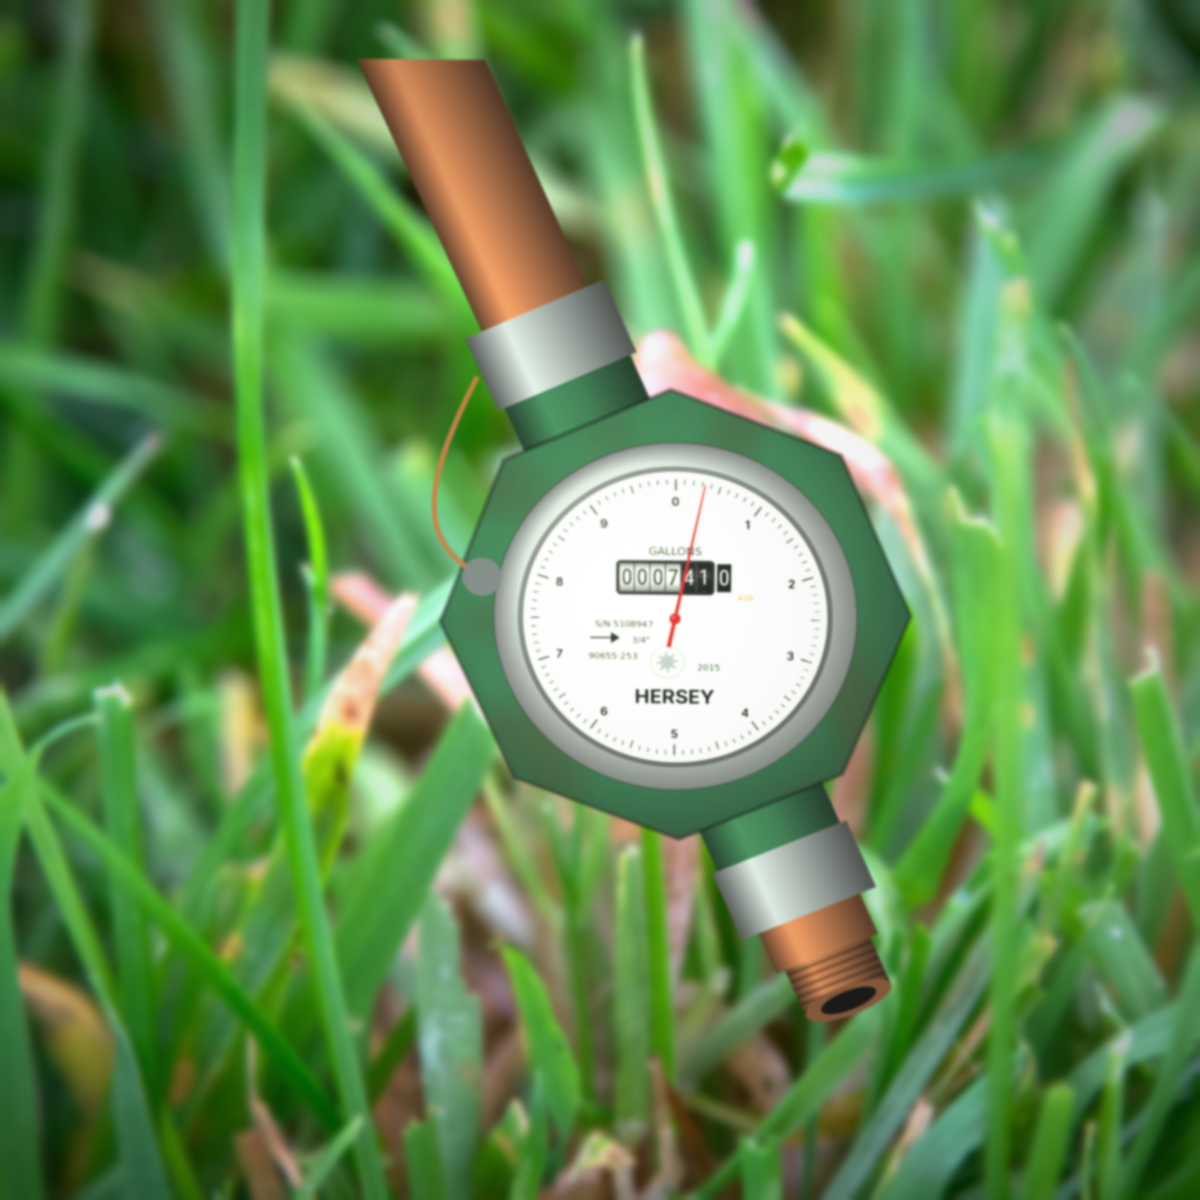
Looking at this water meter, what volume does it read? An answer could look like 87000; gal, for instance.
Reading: 7410.3; gal
